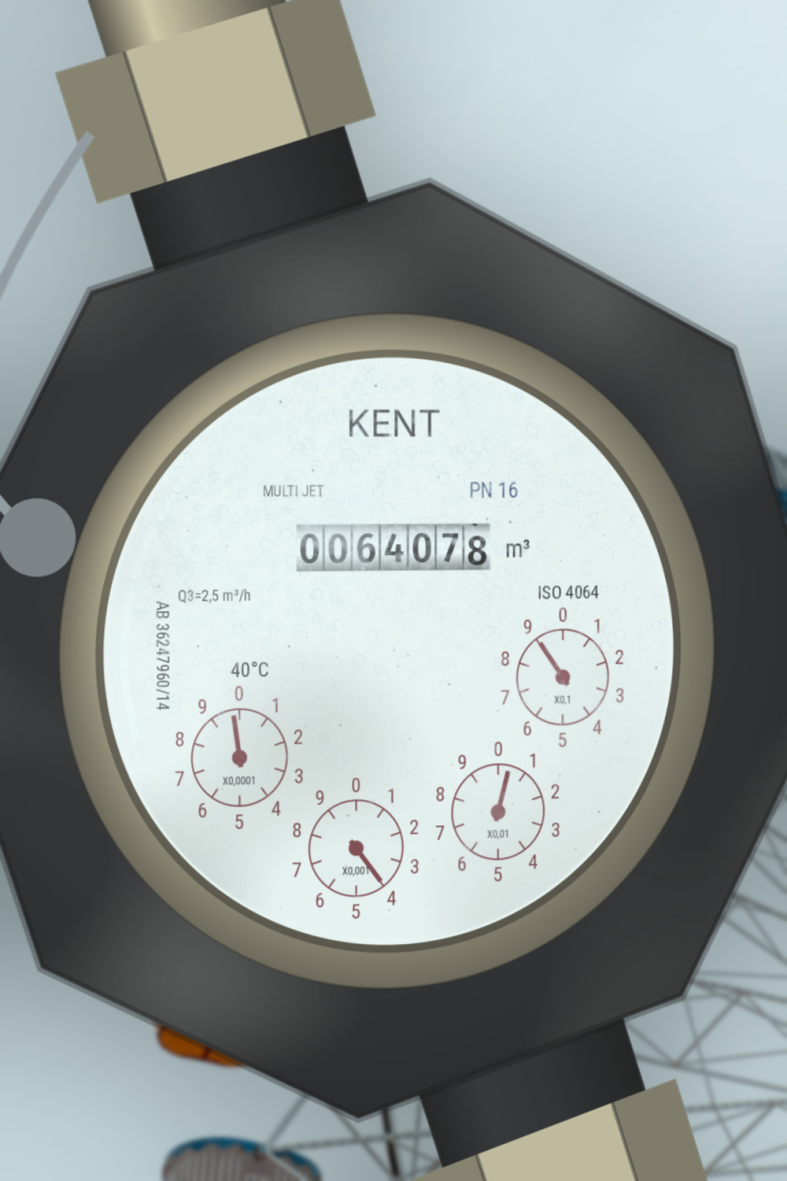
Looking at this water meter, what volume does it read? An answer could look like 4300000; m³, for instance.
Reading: 64077.9039; m³
